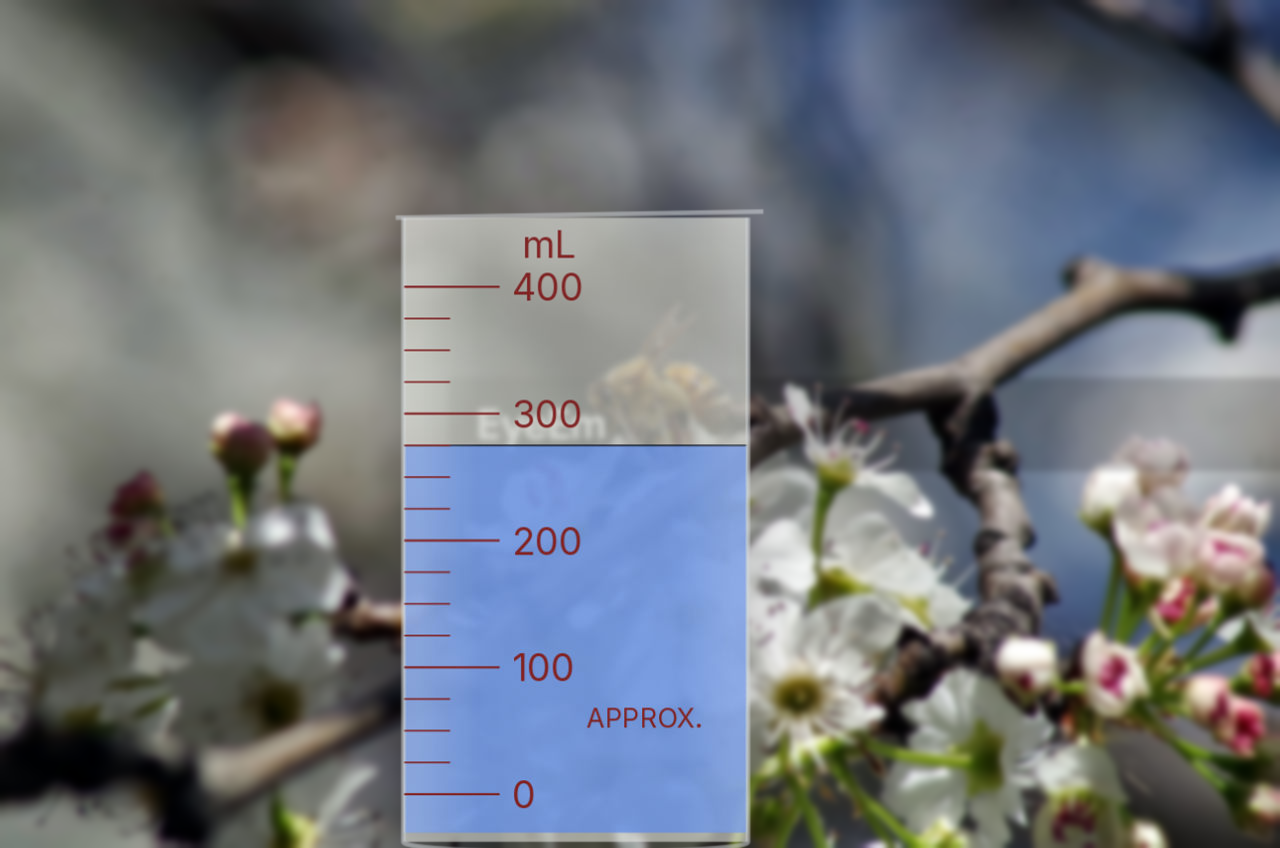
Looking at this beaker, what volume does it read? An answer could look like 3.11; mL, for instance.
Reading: 275; mL
